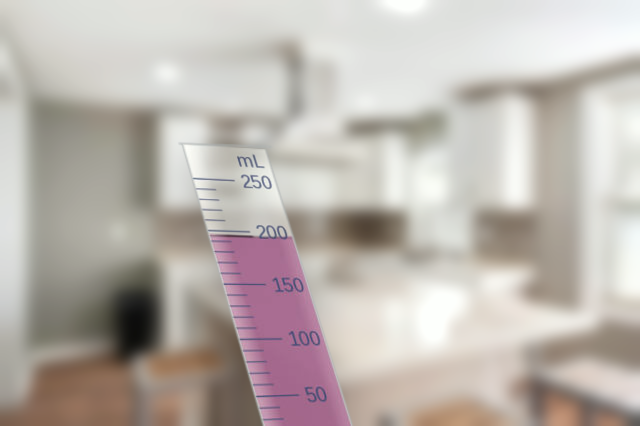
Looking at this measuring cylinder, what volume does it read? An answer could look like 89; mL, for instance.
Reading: 195; mL
